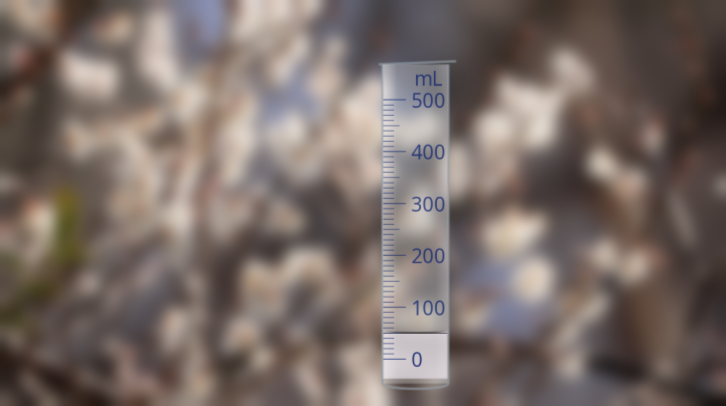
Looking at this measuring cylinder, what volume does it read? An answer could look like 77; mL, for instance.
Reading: 50; mL
